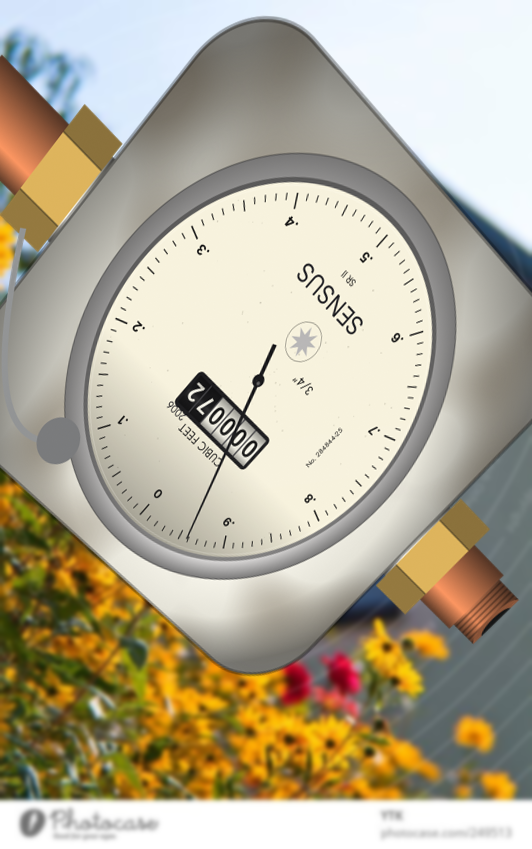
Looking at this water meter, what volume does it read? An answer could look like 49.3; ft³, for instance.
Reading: 71.94; ft³
